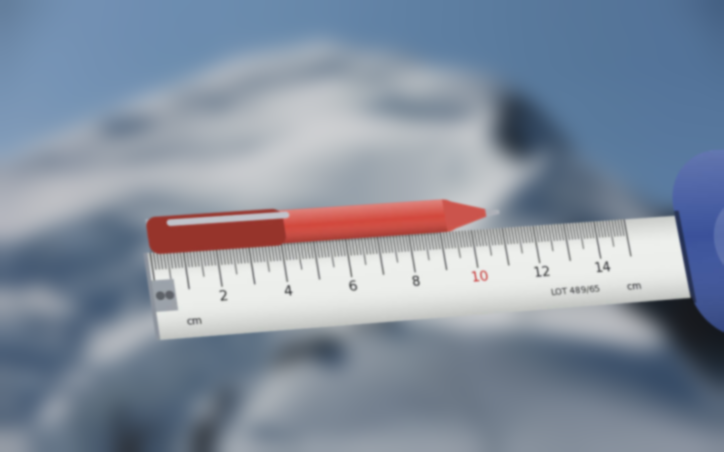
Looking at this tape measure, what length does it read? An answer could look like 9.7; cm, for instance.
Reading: 11; cm
